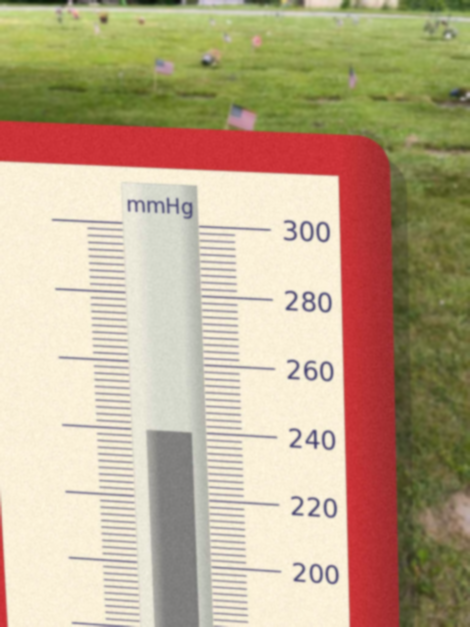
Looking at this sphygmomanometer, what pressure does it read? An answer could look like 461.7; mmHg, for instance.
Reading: 240; mmHg
